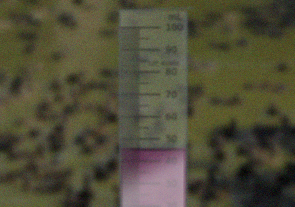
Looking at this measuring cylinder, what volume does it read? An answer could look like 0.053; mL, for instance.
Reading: 45; mL
